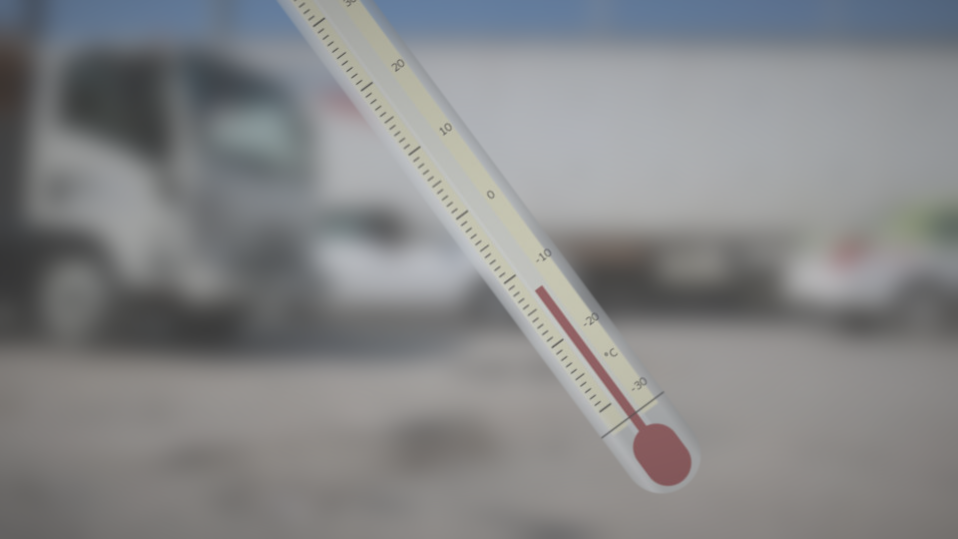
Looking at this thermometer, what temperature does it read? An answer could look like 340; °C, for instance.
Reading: -13; °C
